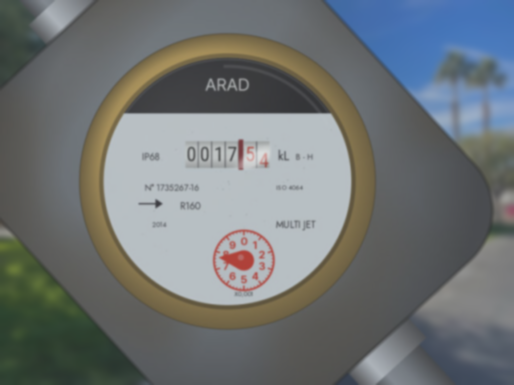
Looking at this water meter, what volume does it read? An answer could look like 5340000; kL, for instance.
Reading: 17.537; kL
